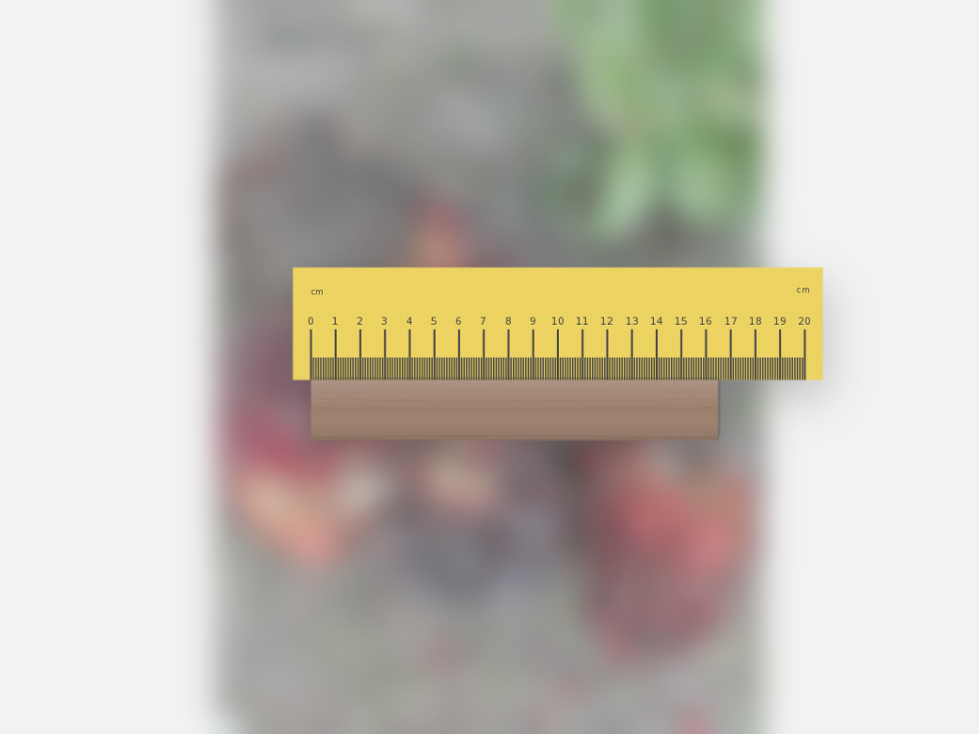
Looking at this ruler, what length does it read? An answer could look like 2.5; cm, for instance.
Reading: 16.5; cm
